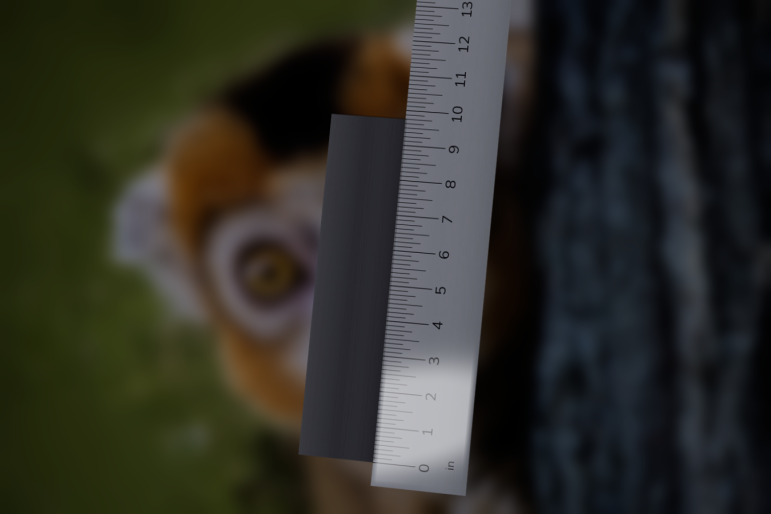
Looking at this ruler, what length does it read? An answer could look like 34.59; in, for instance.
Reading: 9.75; in
